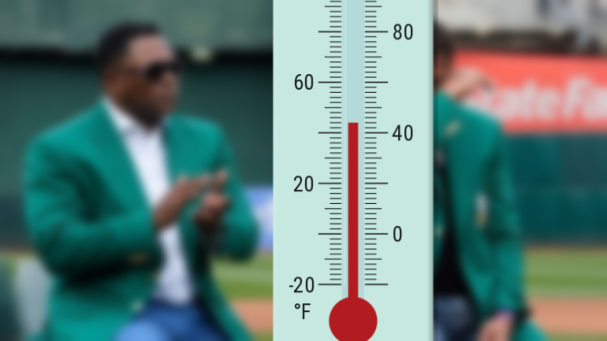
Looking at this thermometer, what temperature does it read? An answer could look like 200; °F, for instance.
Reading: 44; °F
